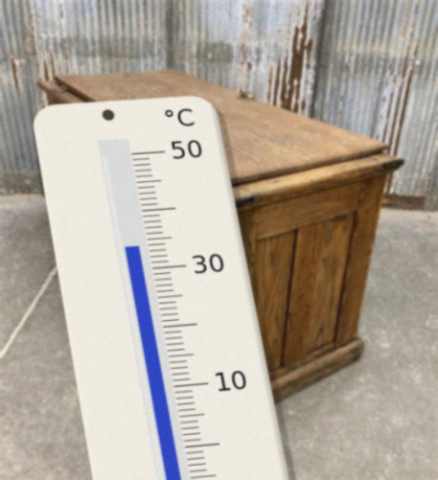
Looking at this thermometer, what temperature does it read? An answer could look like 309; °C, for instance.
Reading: 34; °C
